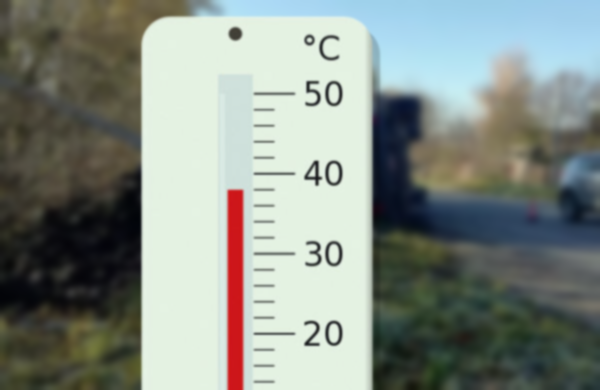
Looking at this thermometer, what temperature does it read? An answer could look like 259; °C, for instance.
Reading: 38; °C
